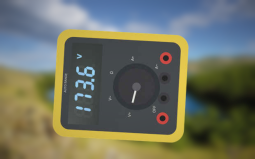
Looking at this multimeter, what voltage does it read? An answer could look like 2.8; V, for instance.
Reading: 173.6; V
